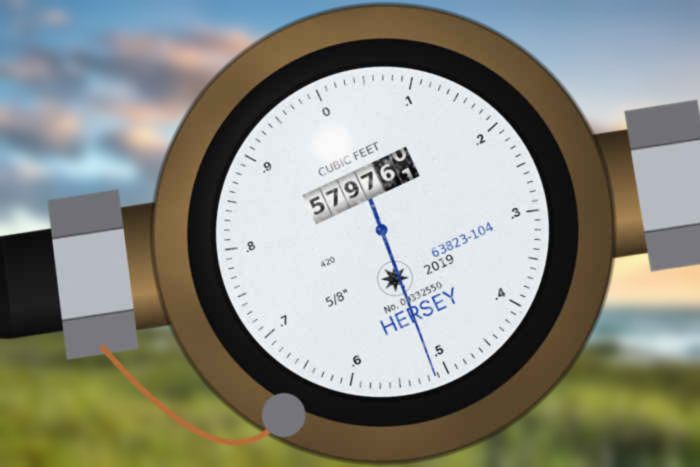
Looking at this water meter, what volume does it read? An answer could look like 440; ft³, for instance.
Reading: 579760.51; ft³
